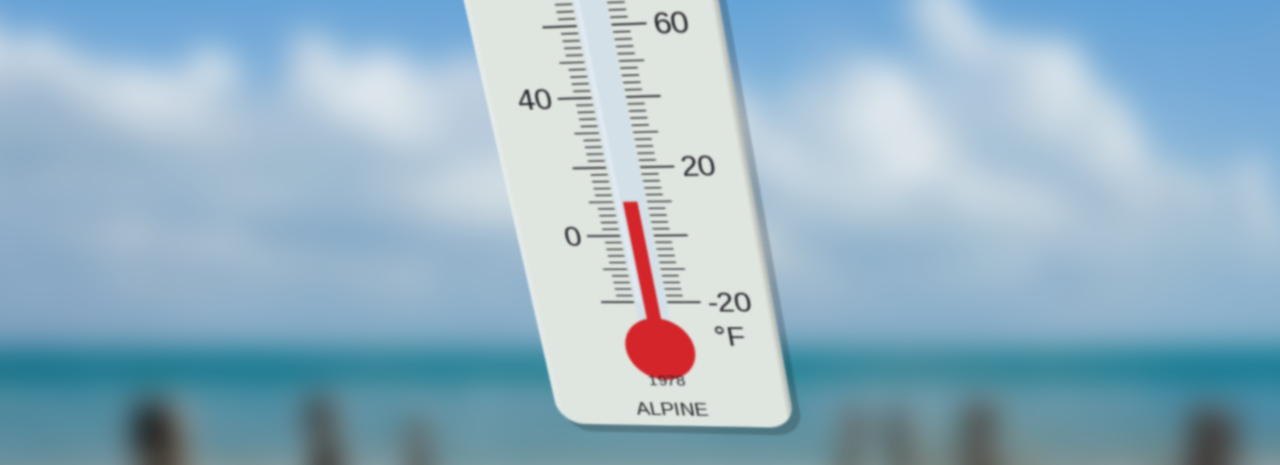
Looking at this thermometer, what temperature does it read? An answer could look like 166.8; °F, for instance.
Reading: 10; °F
